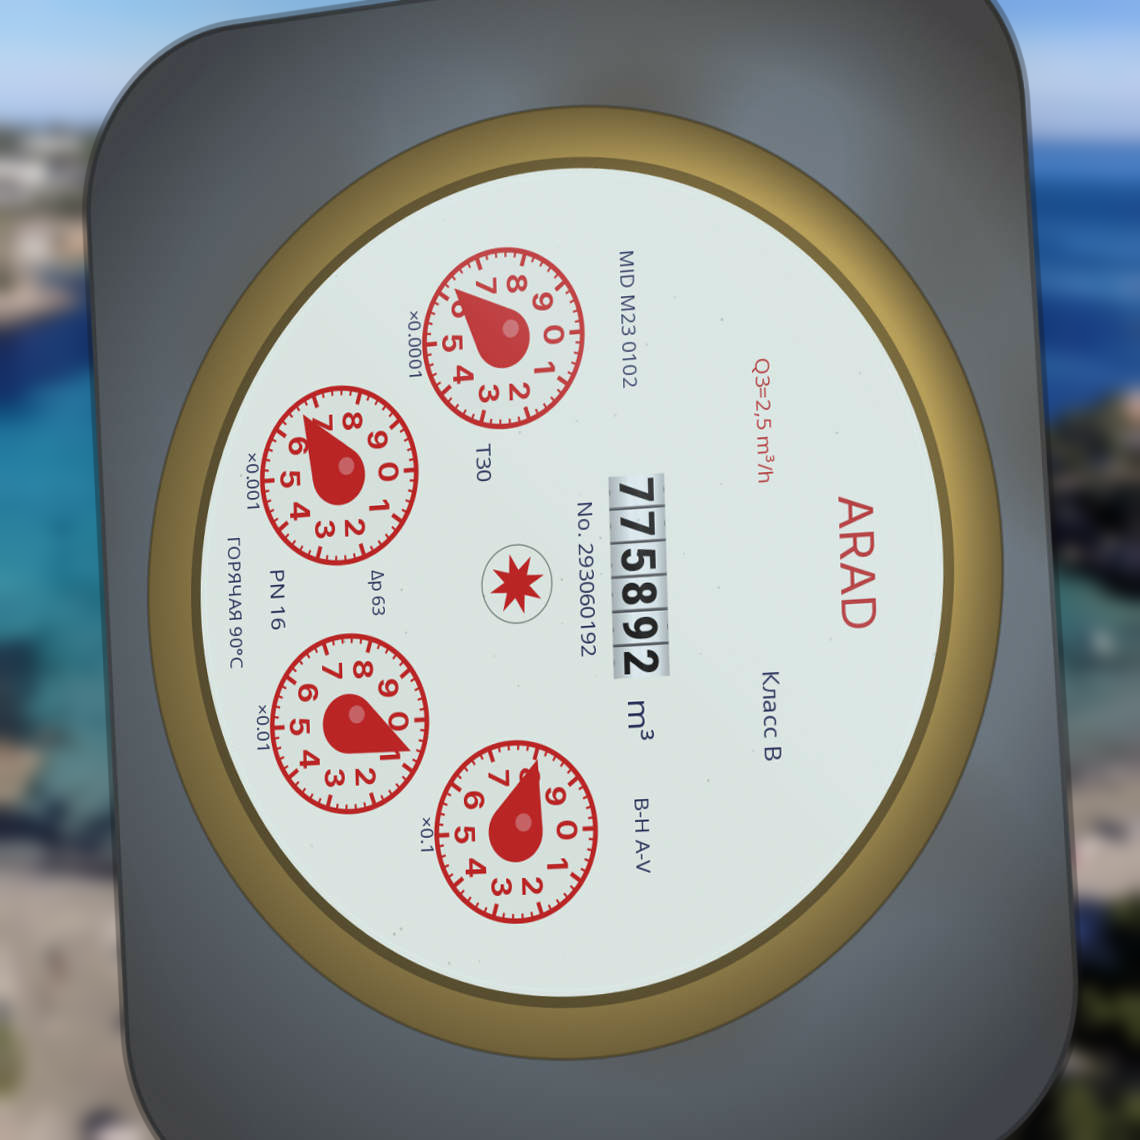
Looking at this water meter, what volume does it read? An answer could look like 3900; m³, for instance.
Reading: 775892.8066; m³
